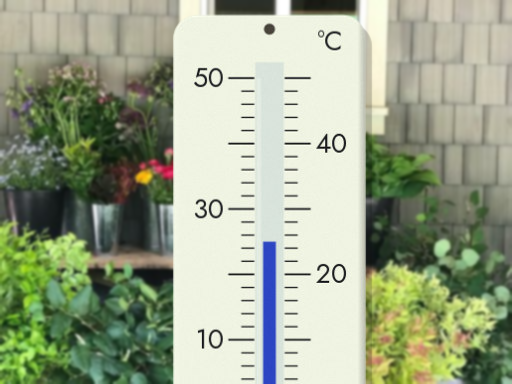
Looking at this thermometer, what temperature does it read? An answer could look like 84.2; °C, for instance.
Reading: 25; °C
